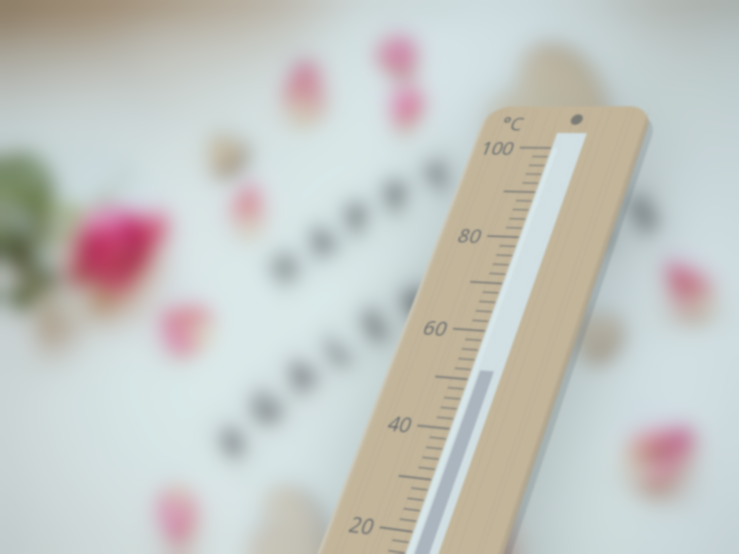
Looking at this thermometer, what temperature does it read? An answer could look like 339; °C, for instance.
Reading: 52; °C
